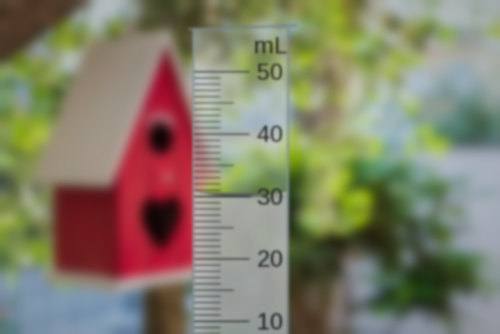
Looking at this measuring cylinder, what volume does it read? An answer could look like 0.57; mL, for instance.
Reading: 30; mL
